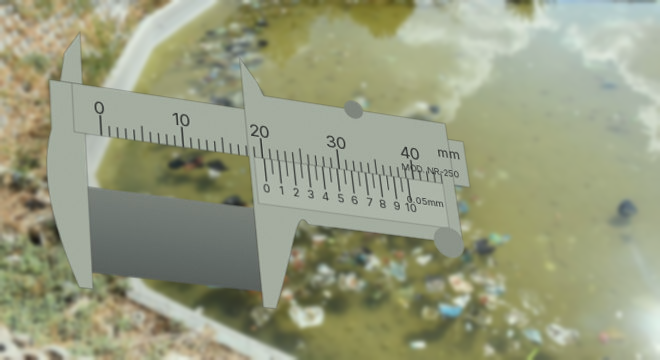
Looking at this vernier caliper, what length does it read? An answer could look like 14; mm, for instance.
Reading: 20.2; mm
